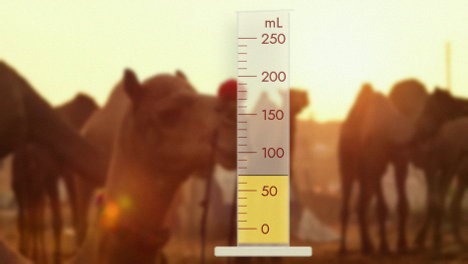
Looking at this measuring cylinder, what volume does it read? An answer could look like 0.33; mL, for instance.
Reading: 70; mL
